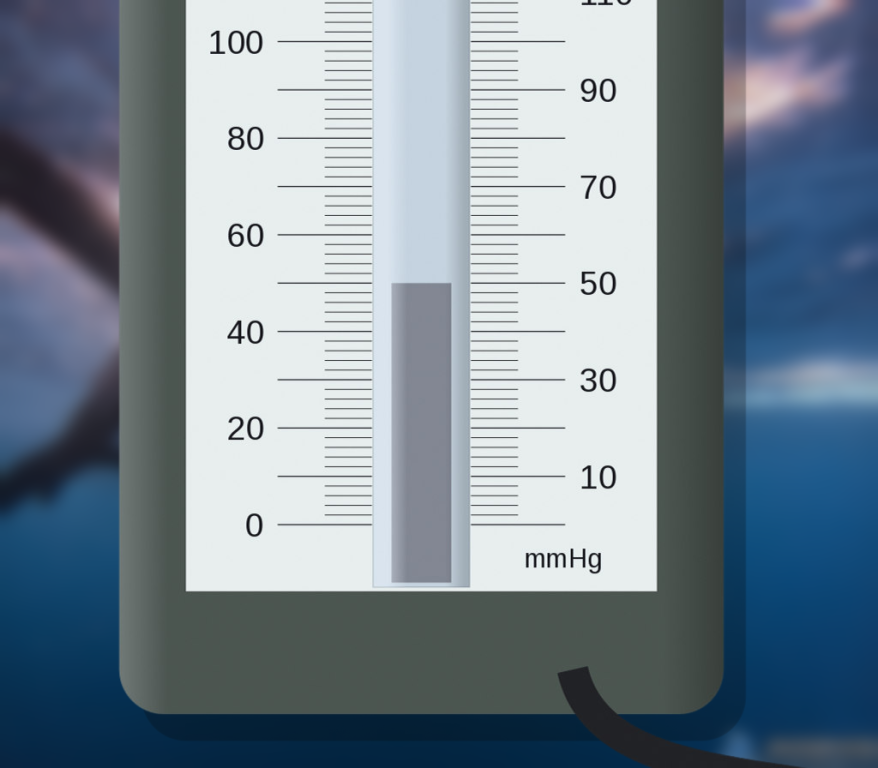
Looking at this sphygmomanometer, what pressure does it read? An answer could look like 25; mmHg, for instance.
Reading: 50; mmHg
